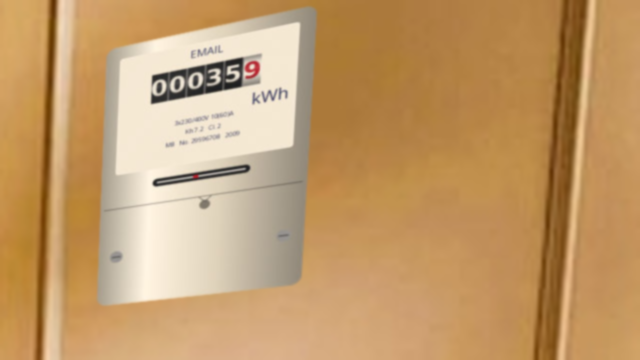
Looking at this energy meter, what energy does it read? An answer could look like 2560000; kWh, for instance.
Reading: 35.9; kWh
